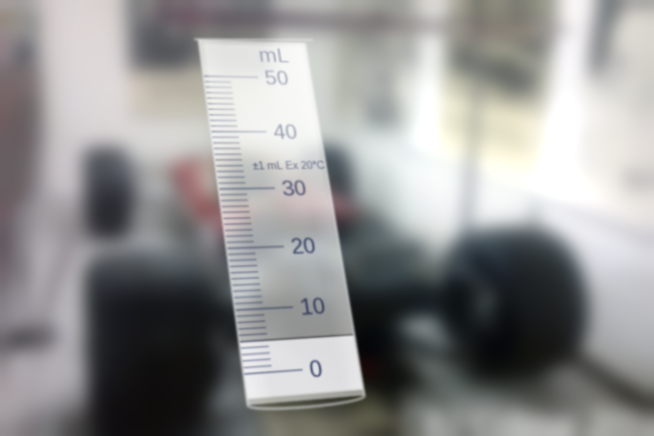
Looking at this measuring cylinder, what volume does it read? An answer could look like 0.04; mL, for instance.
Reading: 5; mL
